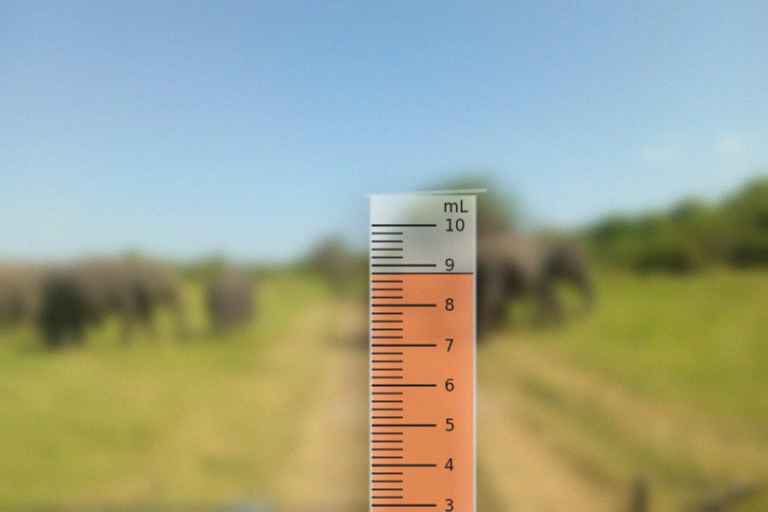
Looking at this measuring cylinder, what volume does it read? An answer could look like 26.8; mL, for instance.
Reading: 8.8; mL
